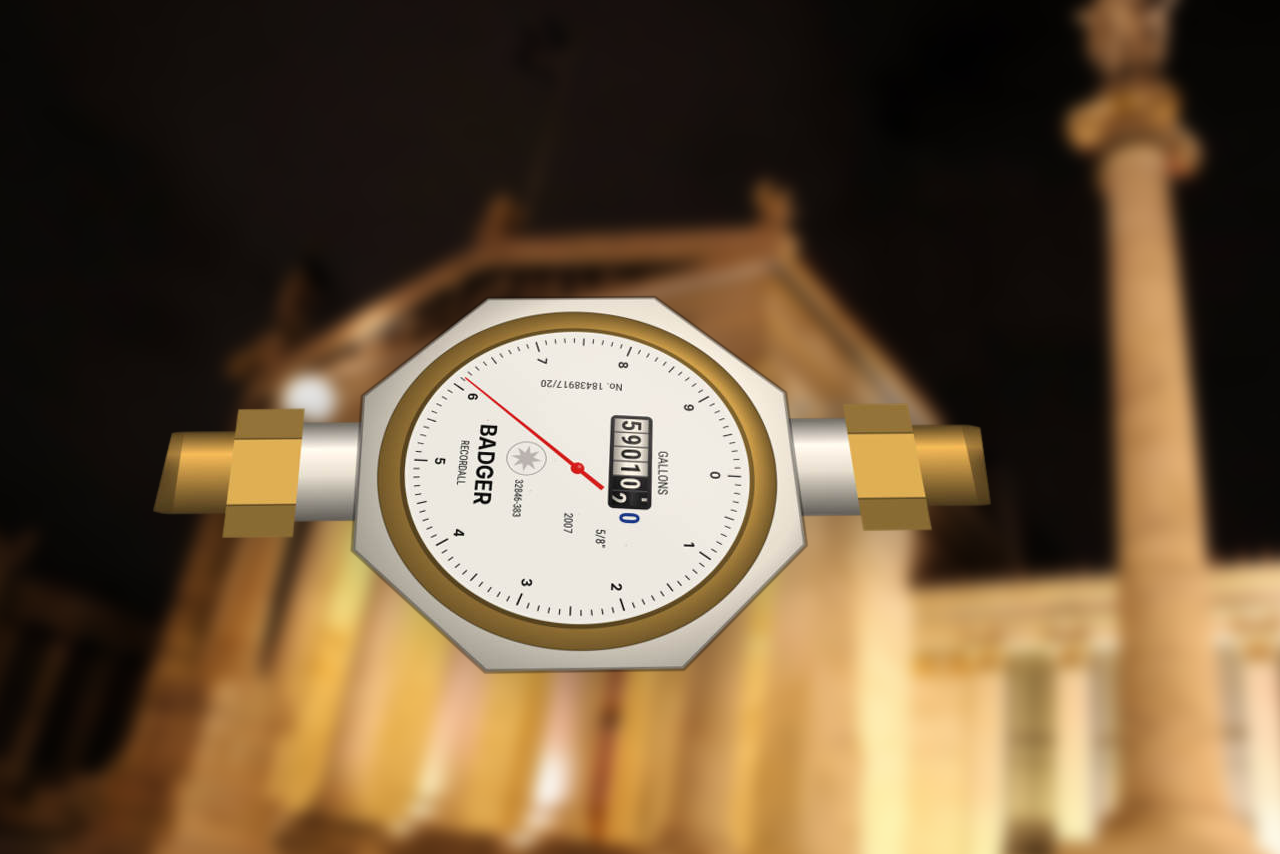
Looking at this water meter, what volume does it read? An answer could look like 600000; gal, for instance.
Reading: 5901016.1; gal
